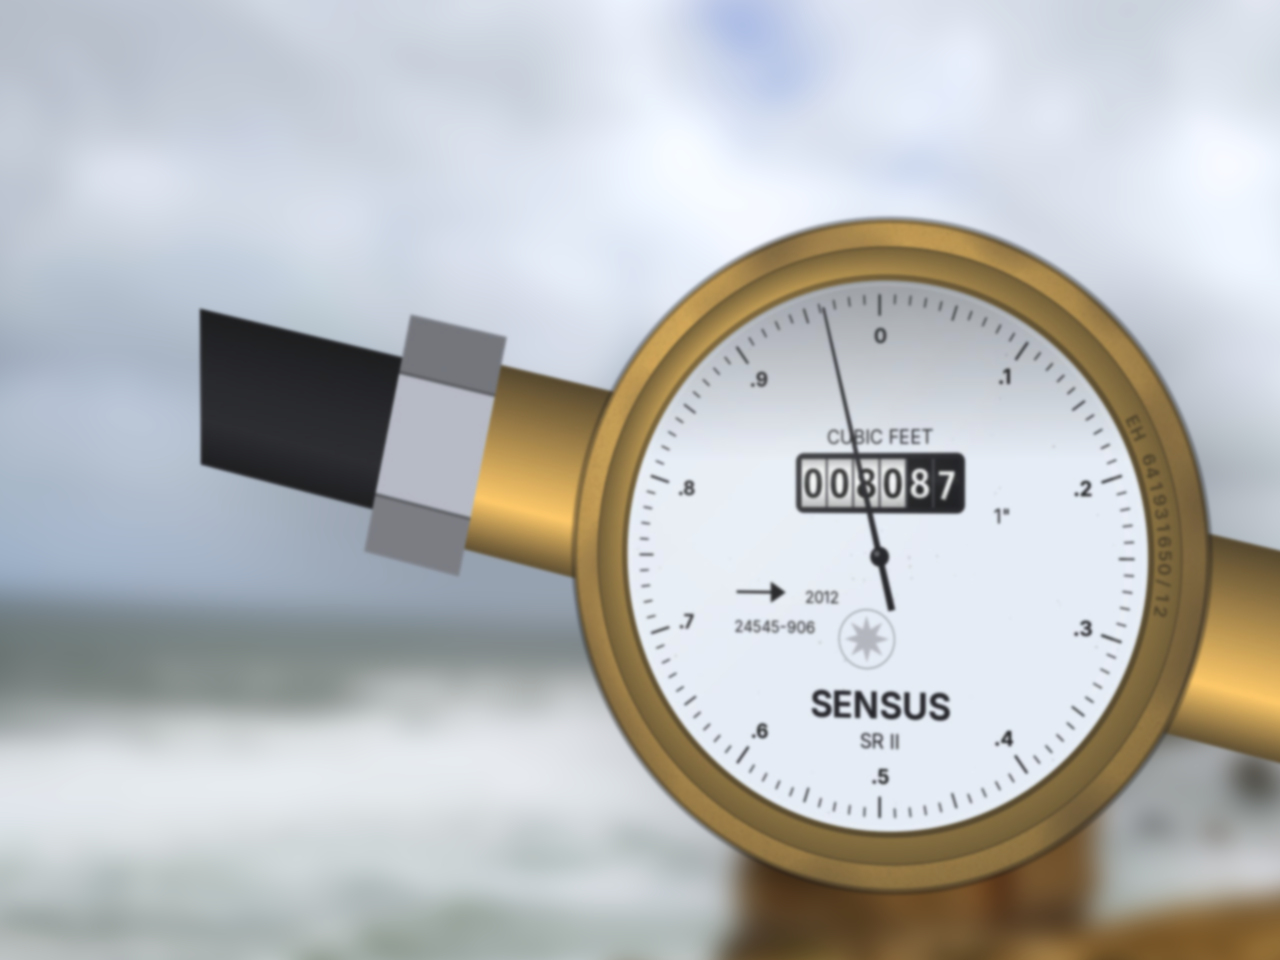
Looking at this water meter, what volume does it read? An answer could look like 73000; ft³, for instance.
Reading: 8086.96; ft³
